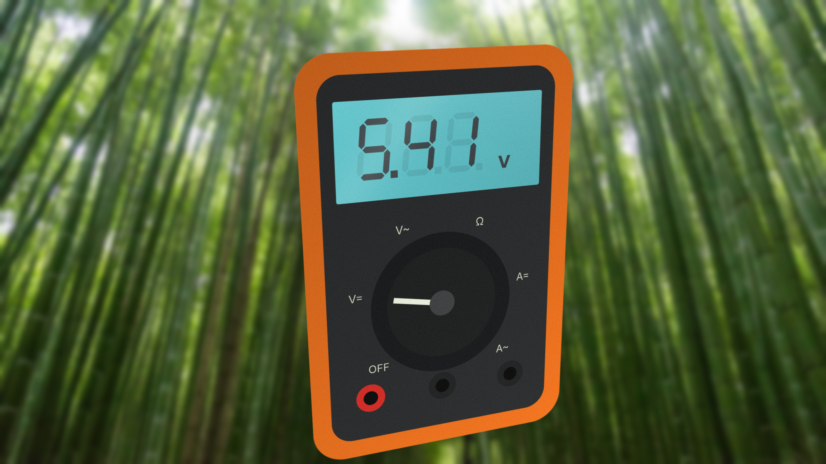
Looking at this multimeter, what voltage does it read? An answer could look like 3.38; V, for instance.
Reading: 5.41; V
